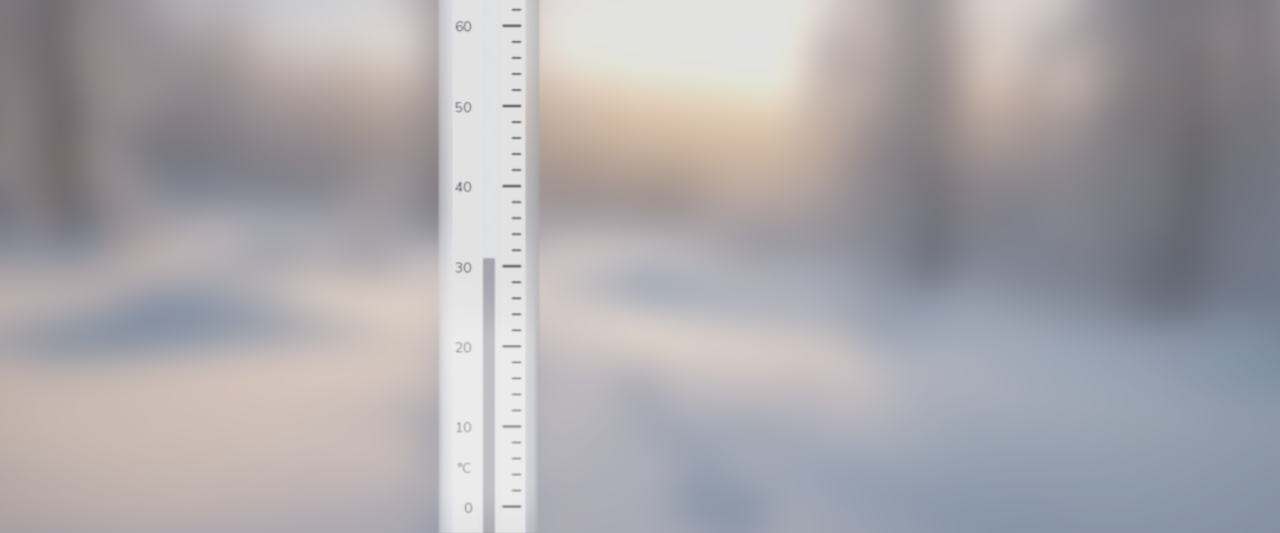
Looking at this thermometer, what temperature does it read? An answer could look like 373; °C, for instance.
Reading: 31; °C
